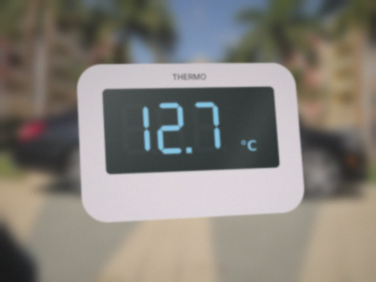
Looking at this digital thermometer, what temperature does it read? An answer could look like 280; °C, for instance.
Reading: 12.7; °C
